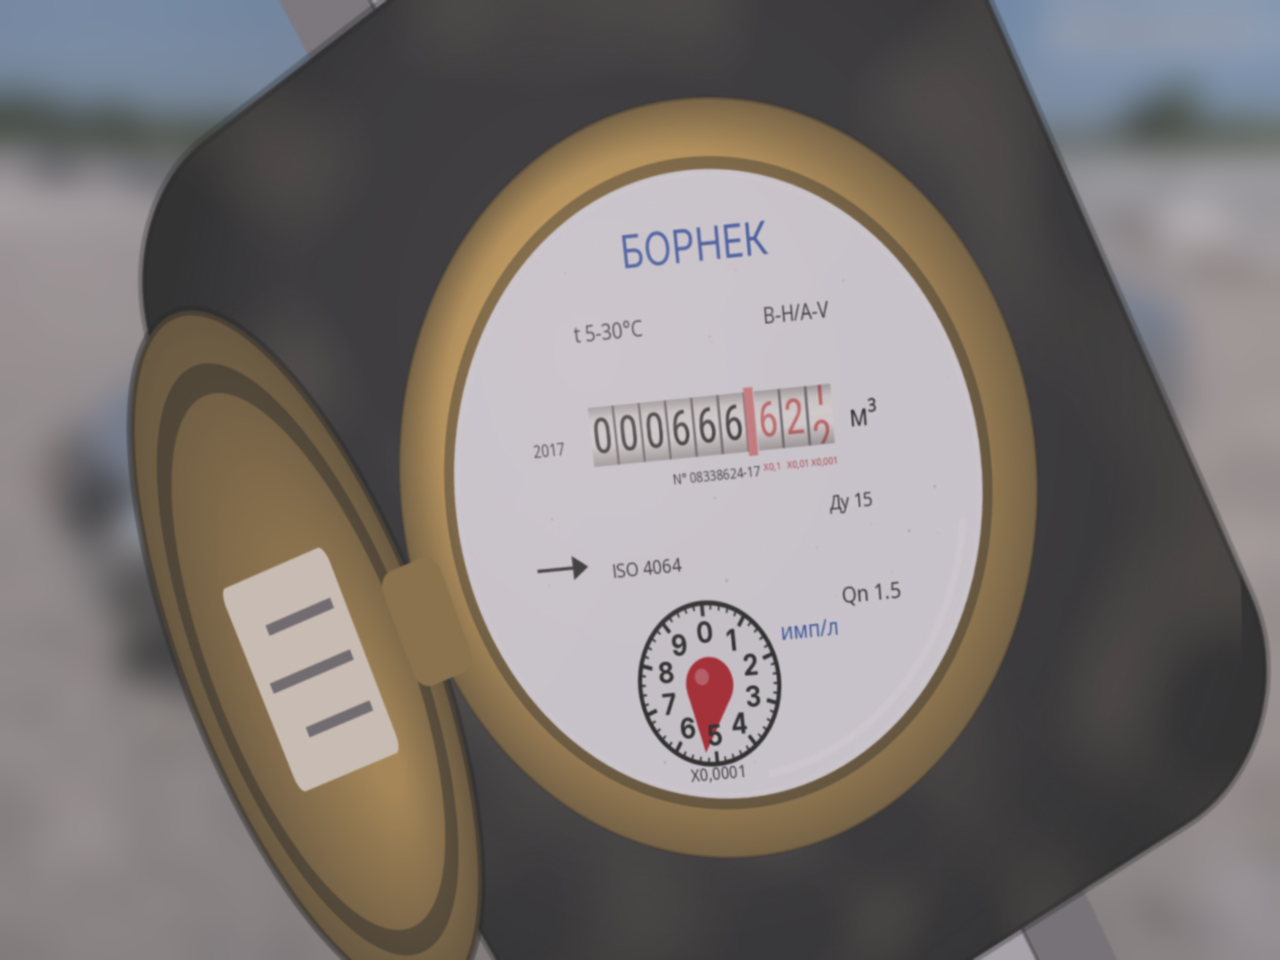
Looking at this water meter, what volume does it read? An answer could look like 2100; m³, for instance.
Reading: 666.6215; m³
